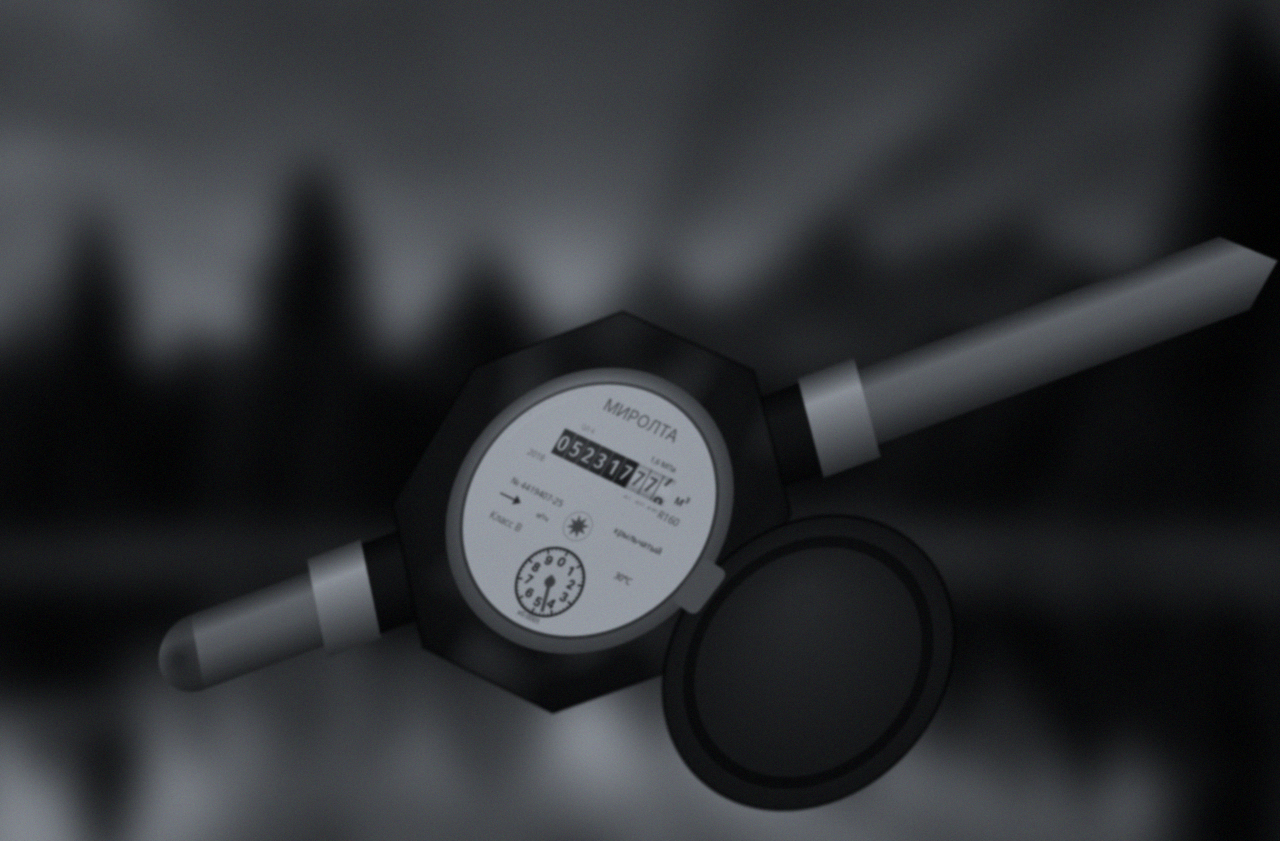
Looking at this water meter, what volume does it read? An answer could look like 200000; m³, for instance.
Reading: 52317.7774; m³
